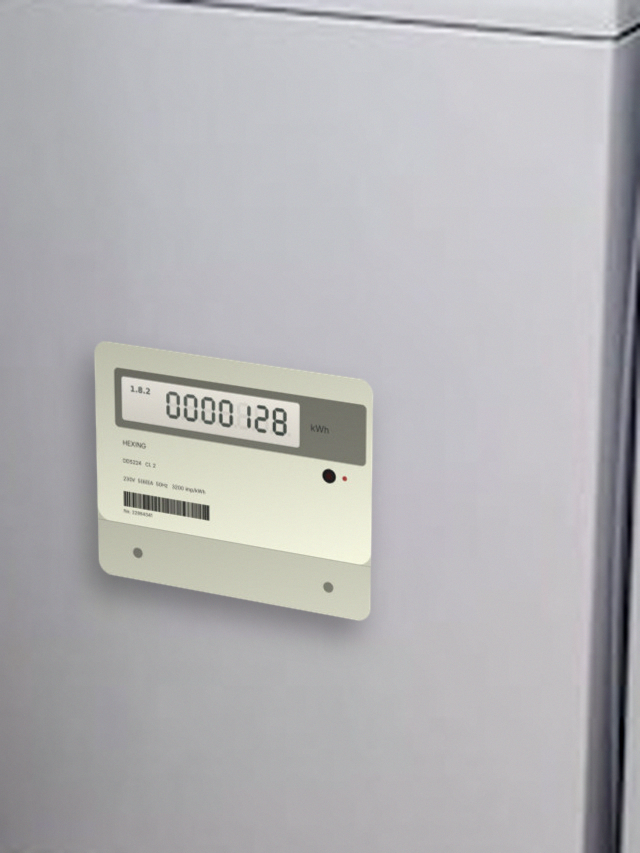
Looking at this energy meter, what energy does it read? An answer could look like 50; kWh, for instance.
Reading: 128; kWh
